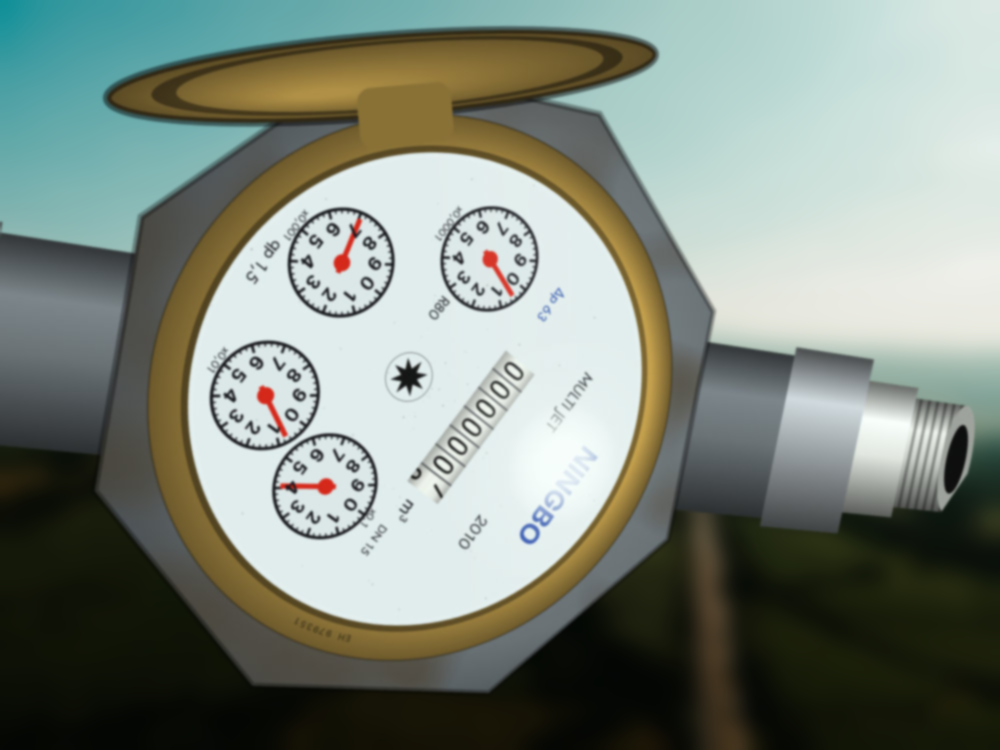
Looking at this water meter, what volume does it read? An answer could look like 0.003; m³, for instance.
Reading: 7.4070; m³
